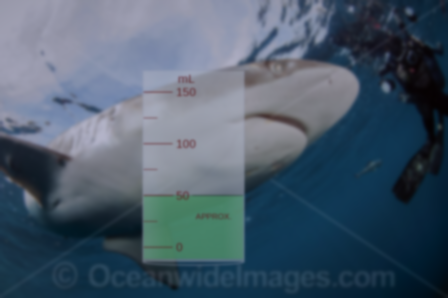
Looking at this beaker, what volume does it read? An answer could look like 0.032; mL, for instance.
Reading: 50; mL
